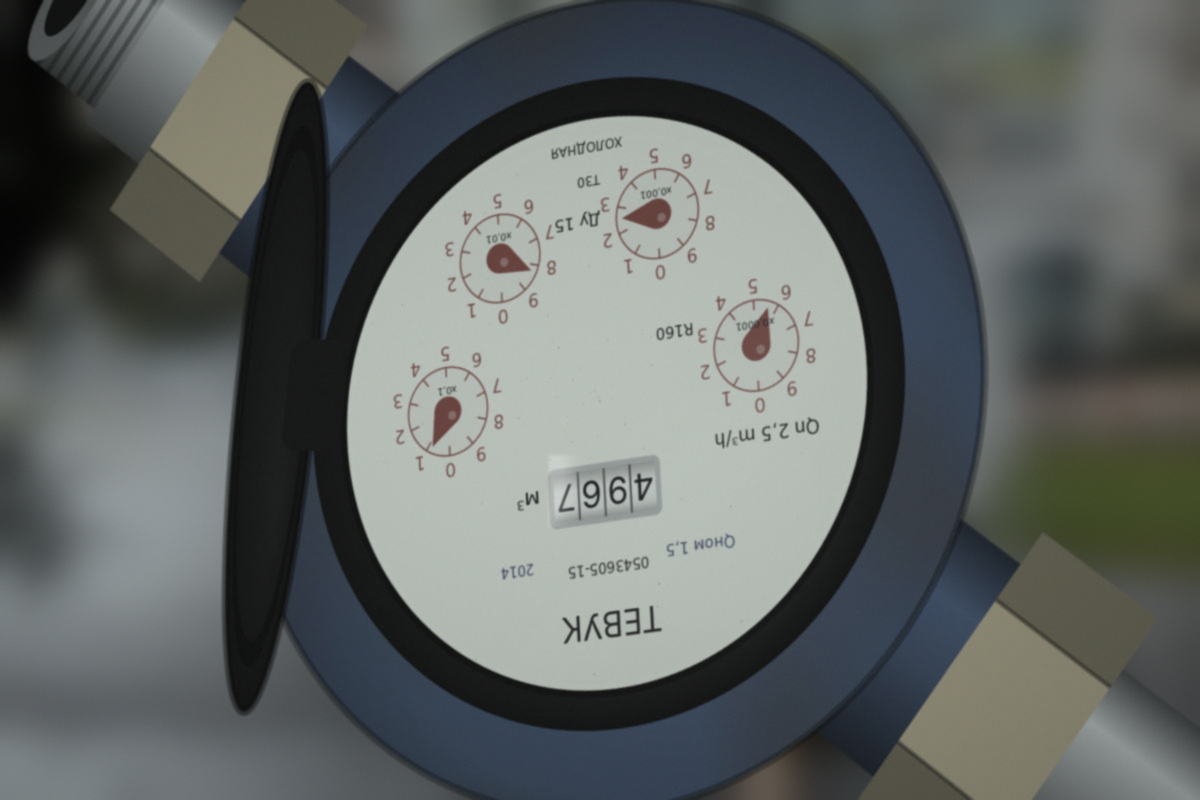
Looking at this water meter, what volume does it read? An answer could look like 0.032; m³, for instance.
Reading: 4967.0825; m³
